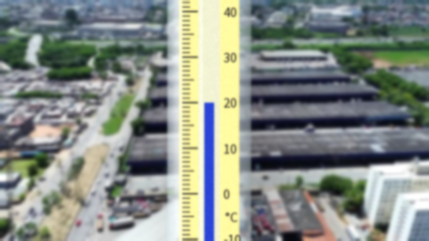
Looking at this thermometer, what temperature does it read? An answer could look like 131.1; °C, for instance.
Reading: 20; °C
